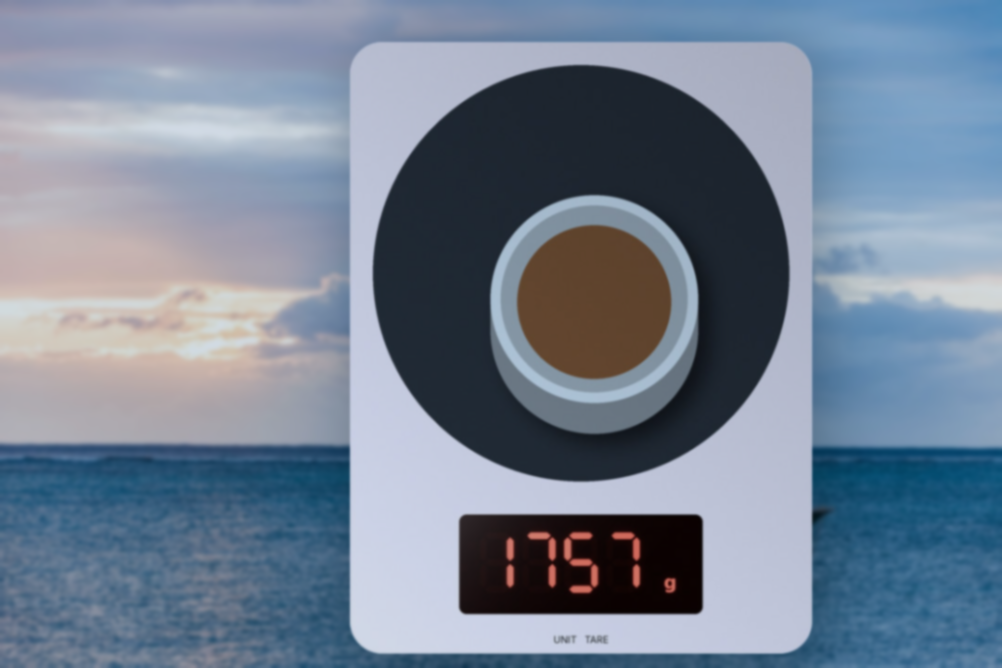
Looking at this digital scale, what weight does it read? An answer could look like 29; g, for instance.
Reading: 1757; g
